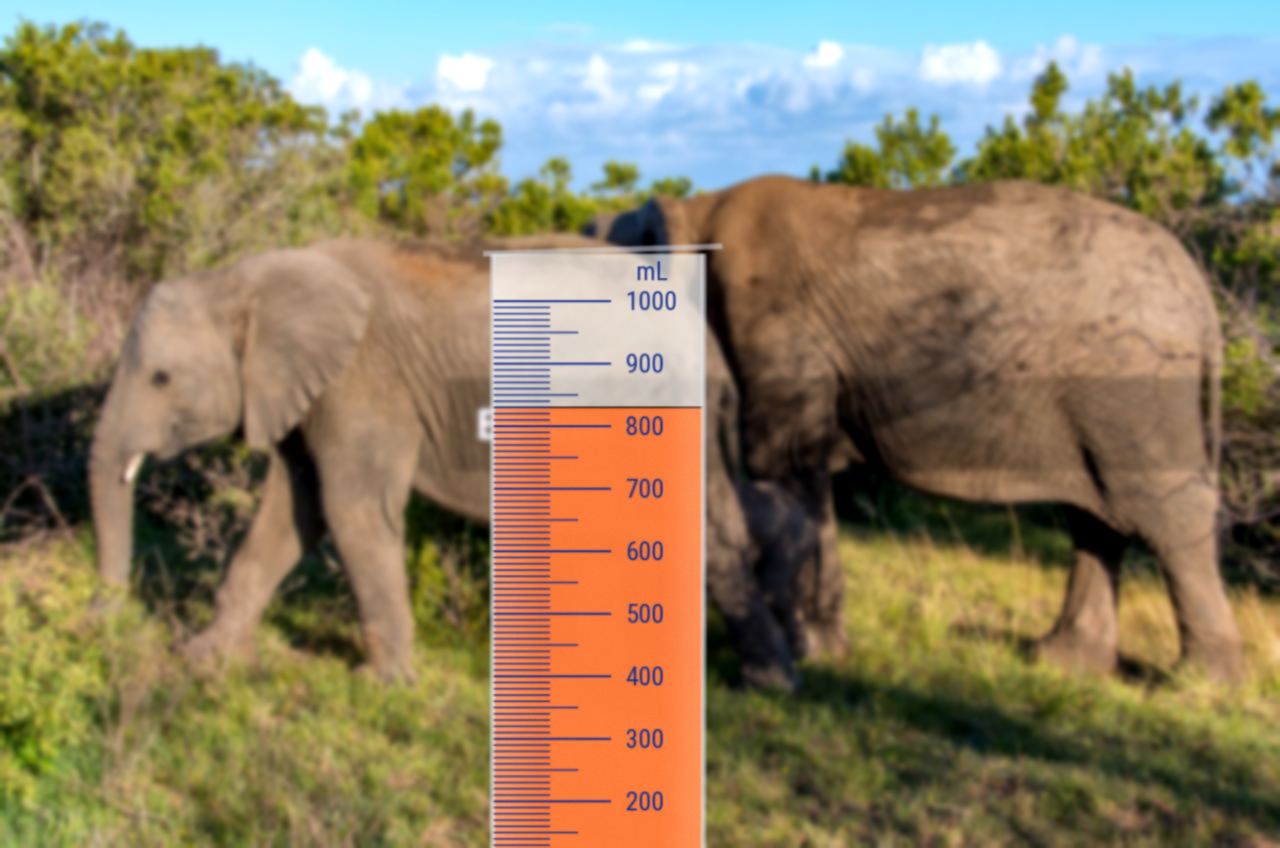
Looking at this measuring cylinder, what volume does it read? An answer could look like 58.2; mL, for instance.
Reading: 830; mL
